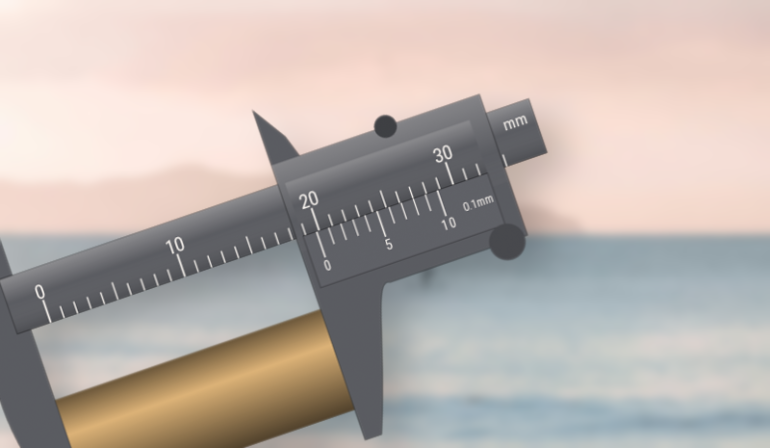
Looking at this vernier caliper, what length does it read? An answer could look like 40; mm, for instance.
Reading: 19.8; mm
